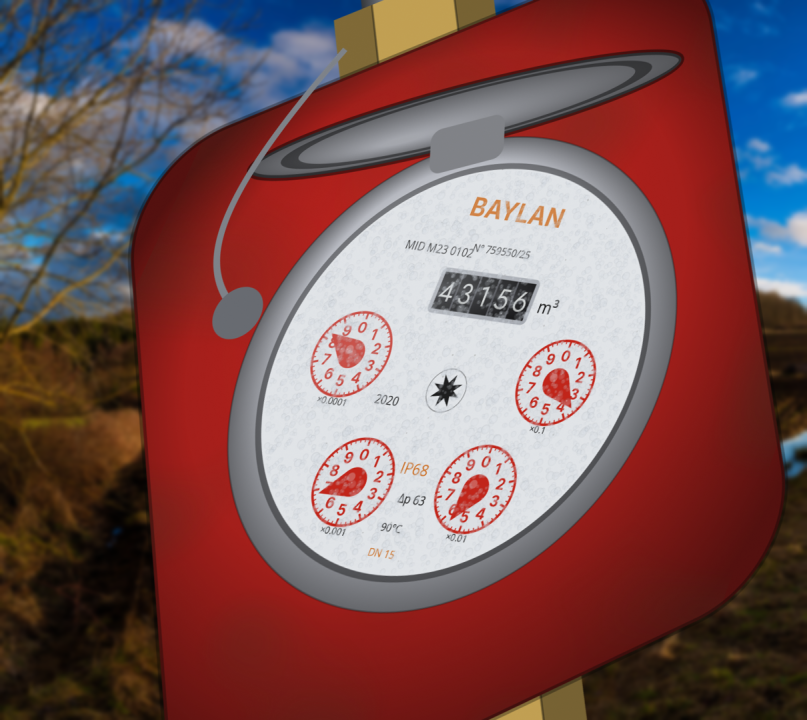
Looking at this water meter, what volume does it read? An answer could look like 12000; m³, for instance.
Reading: 43156.3568; m³
